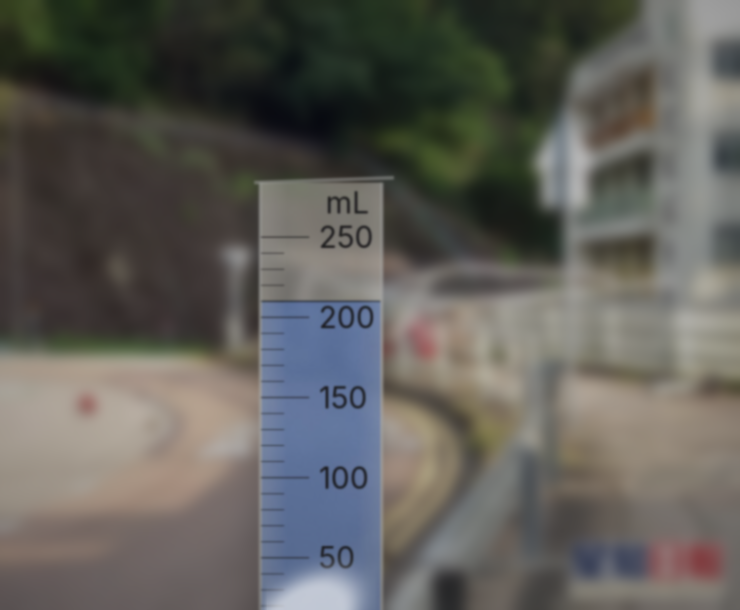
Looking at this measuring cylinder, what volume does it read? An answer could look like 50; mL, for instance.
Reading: 210; mL
